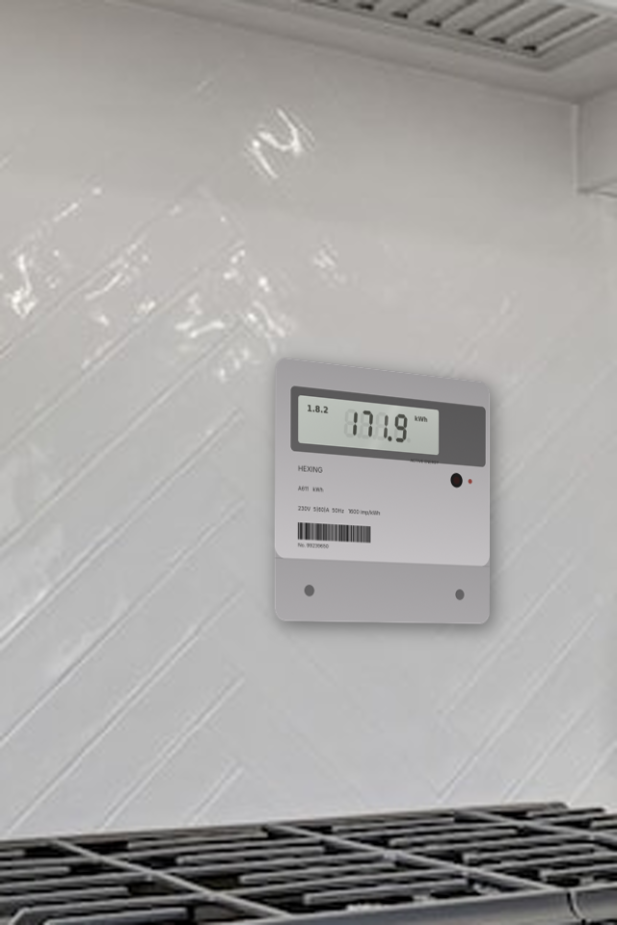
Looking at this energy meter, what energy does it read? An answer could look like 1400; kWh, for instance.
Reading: 171.9; kWh
